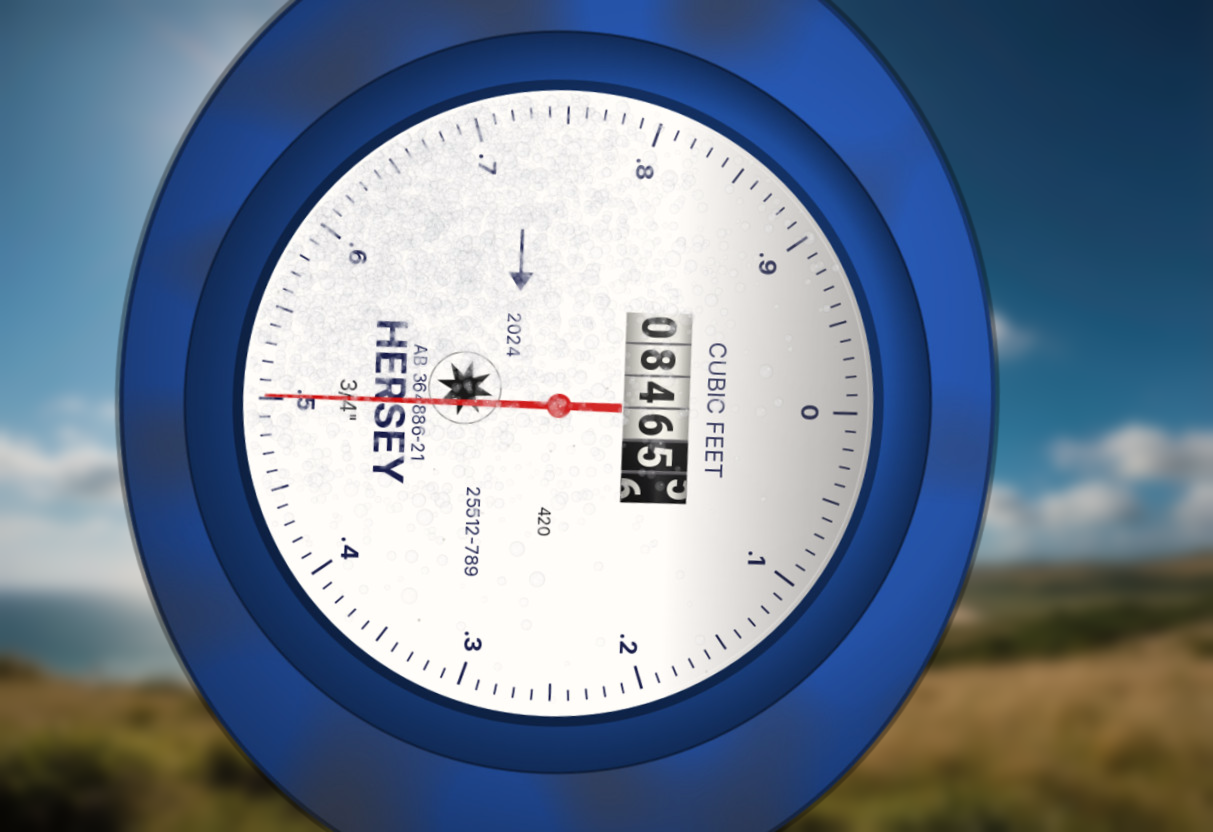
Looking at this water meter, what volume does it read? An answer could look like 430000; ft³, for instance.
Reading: 84655.50; ft³
